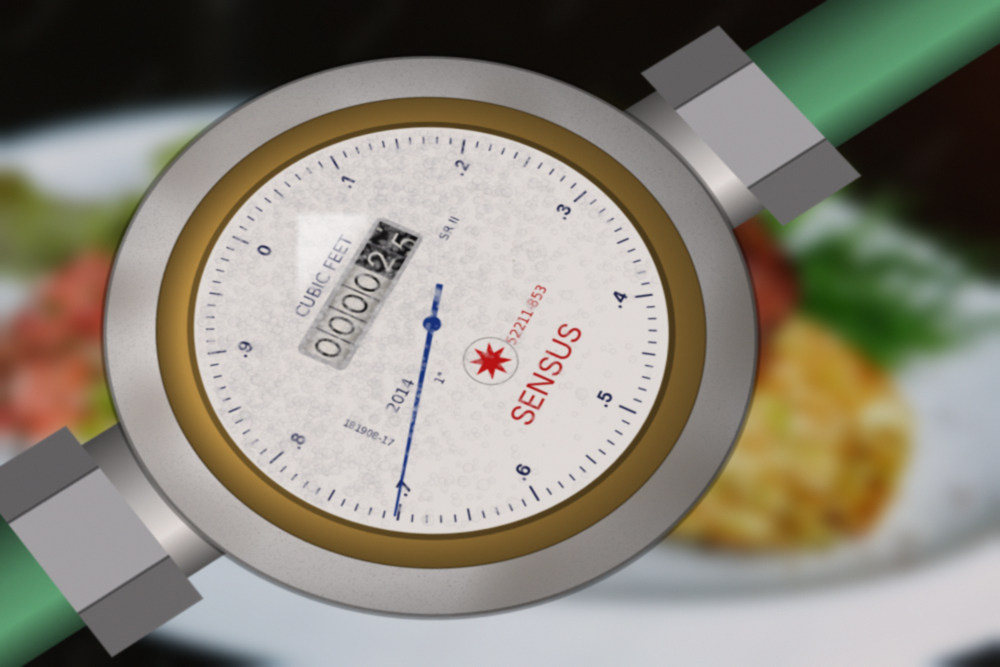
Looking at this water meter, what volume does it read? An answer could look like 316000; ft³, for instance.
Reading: 24.70; ft³
